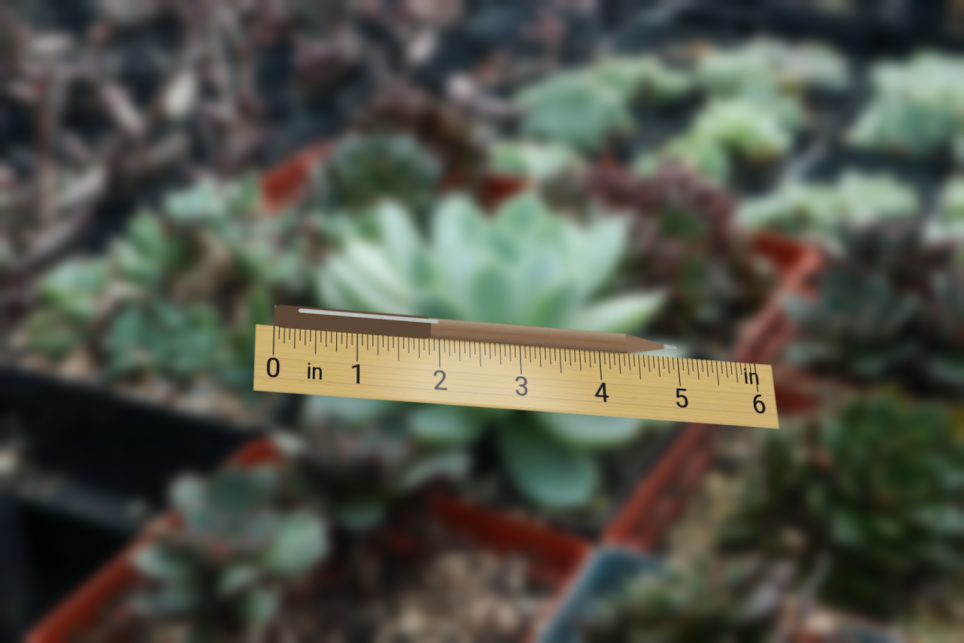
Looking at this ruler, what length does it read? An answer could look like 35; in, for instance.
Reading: 5; in
